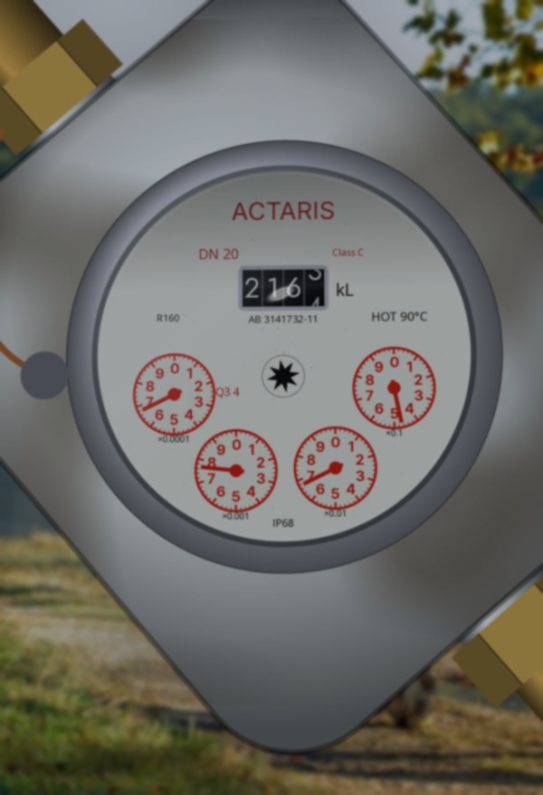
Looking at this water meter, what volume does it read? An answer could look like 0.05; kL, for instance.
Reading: 2163.4676; kL
